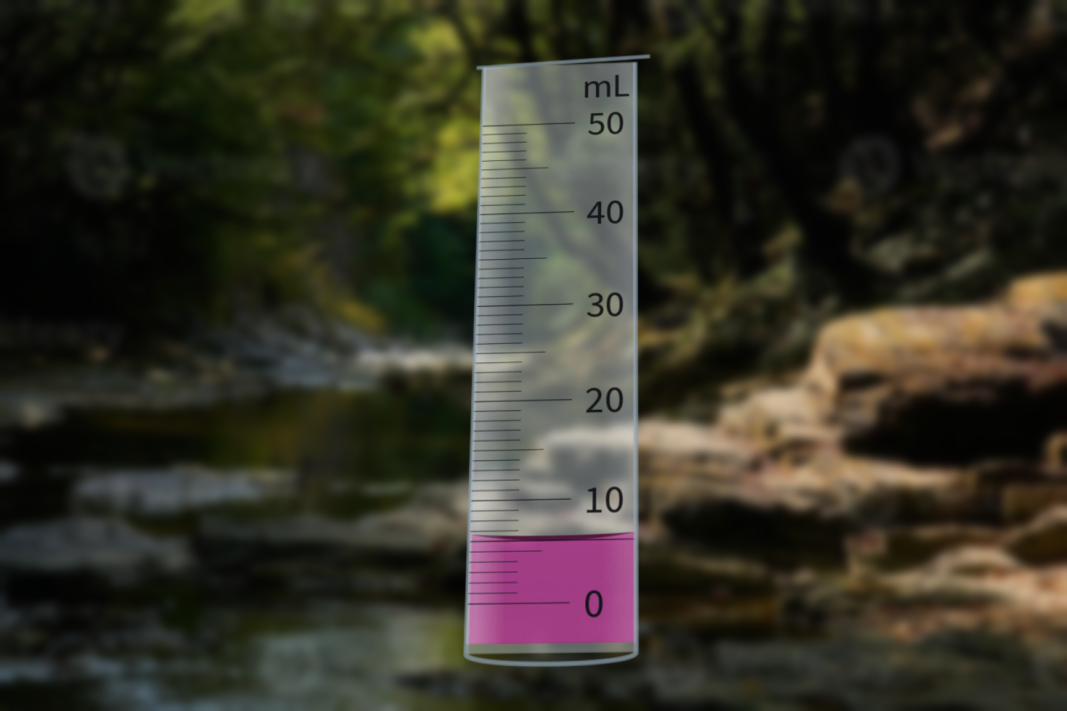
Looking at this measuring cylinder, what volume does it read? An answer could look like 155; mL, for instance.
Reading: 6; mL
